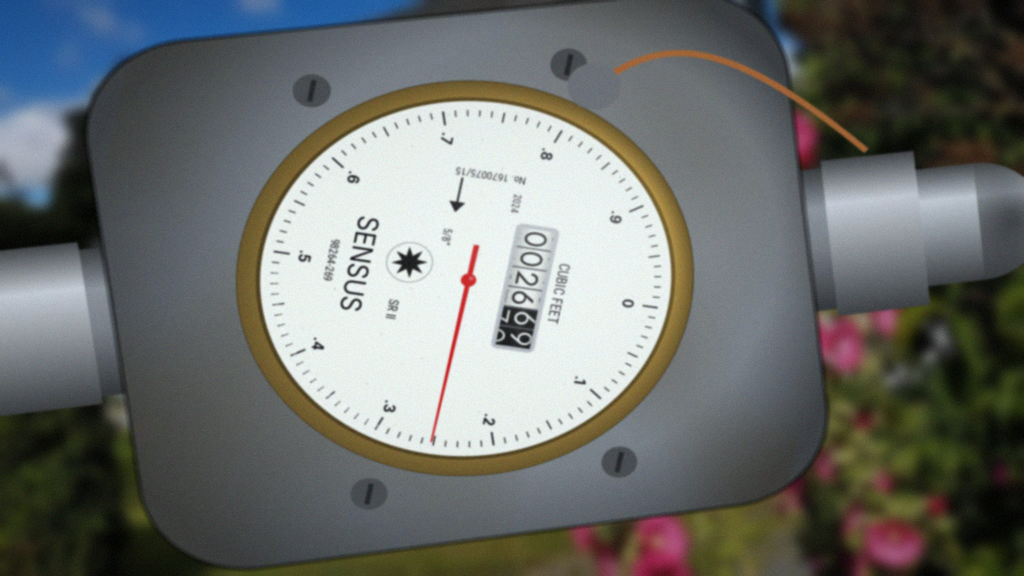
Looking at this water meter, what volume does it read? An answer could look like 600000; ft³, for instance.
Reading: 2669.25; ft³
